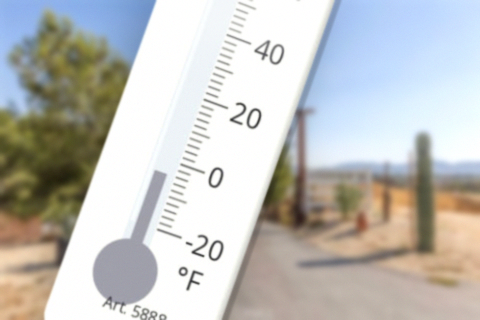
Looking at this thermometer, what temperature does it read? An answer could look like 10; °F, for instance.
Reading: -4; °F
